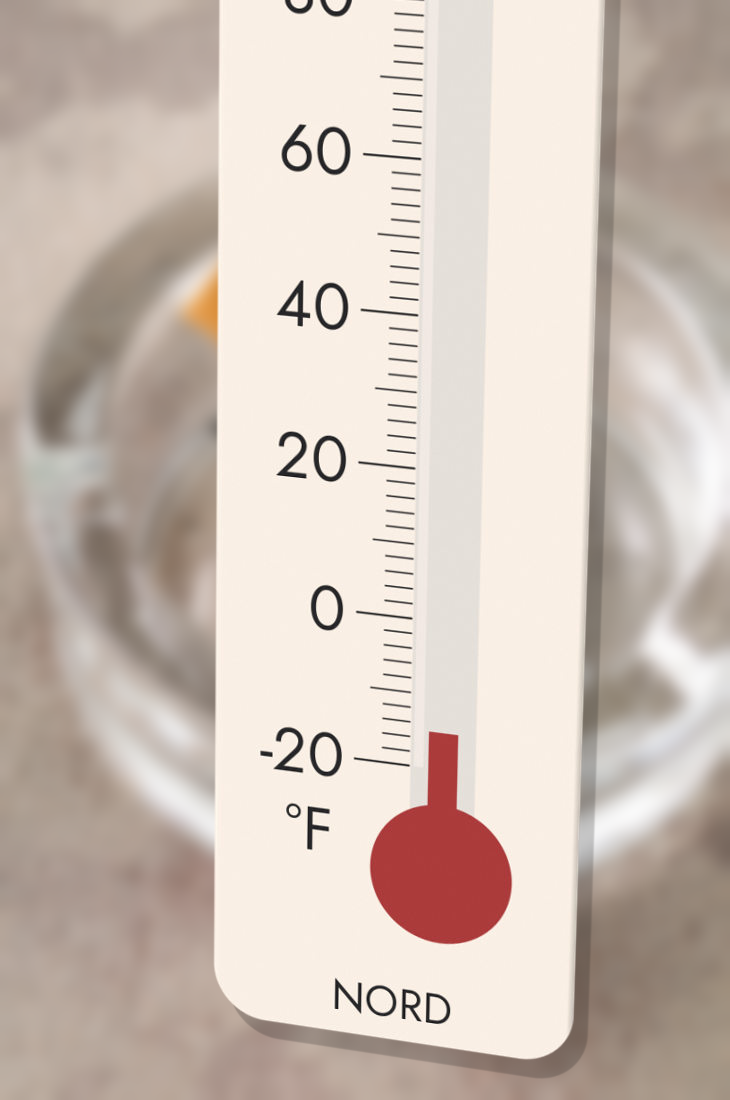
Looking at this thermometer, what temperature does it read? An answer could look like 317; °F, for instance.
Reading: -15; °F
